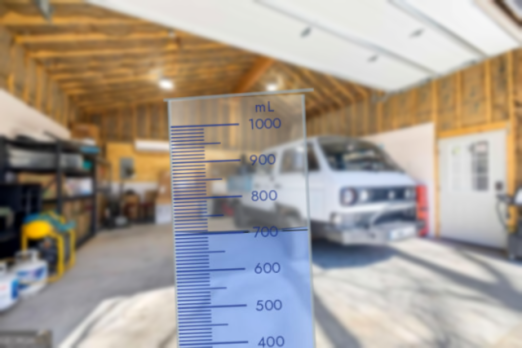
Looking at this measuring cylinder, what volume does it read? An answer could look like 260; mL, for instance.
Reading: 700; mL
